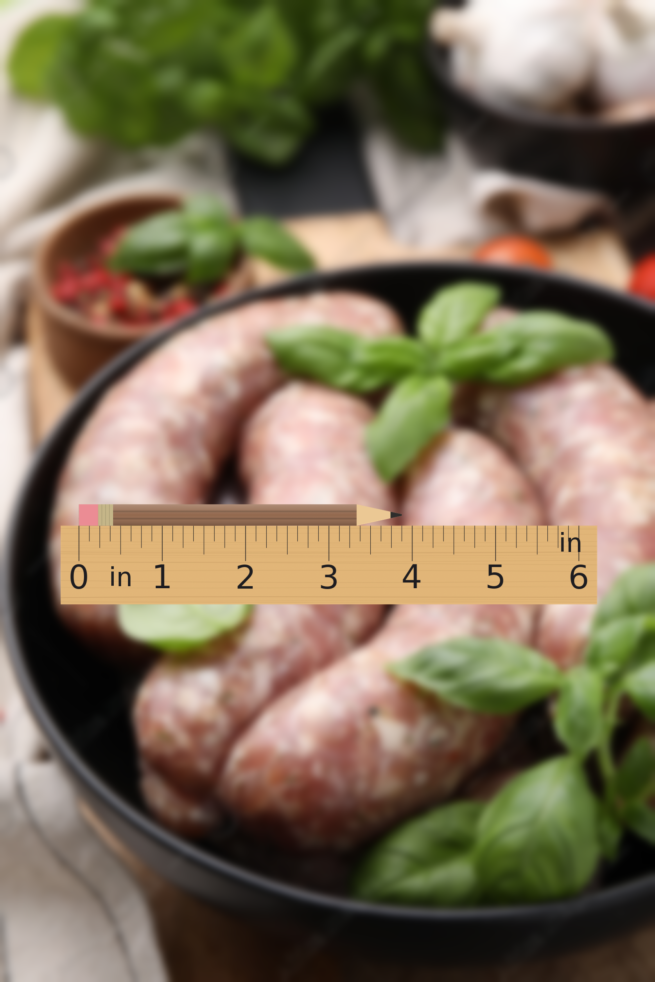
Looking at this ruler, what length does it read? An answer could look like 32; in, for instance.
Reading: 3.875; in
